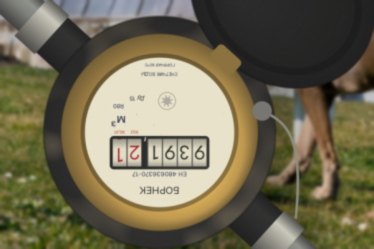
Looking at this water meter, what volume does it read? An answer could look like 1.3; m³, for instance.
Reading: 9391.21; m³
